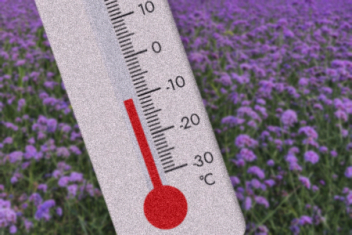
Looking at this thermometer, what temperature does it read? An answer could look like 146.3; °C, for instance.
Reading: -10; °C
